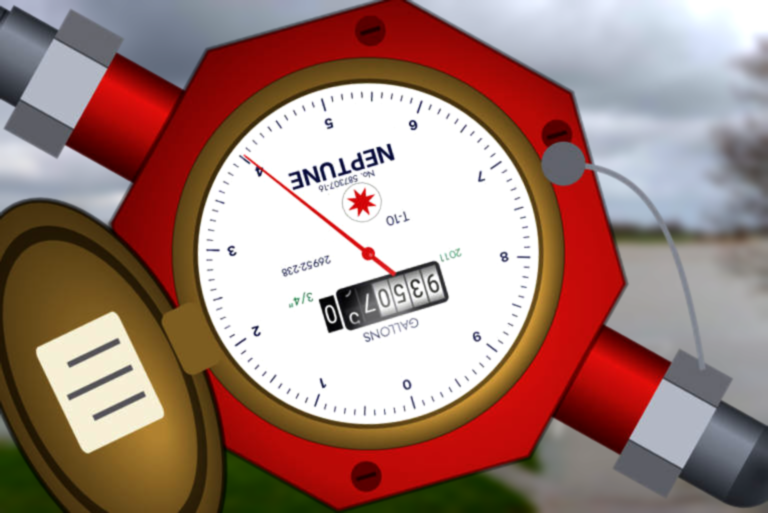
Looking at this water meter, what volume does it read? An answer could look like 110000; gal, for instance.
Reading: 9350754.0; gal
